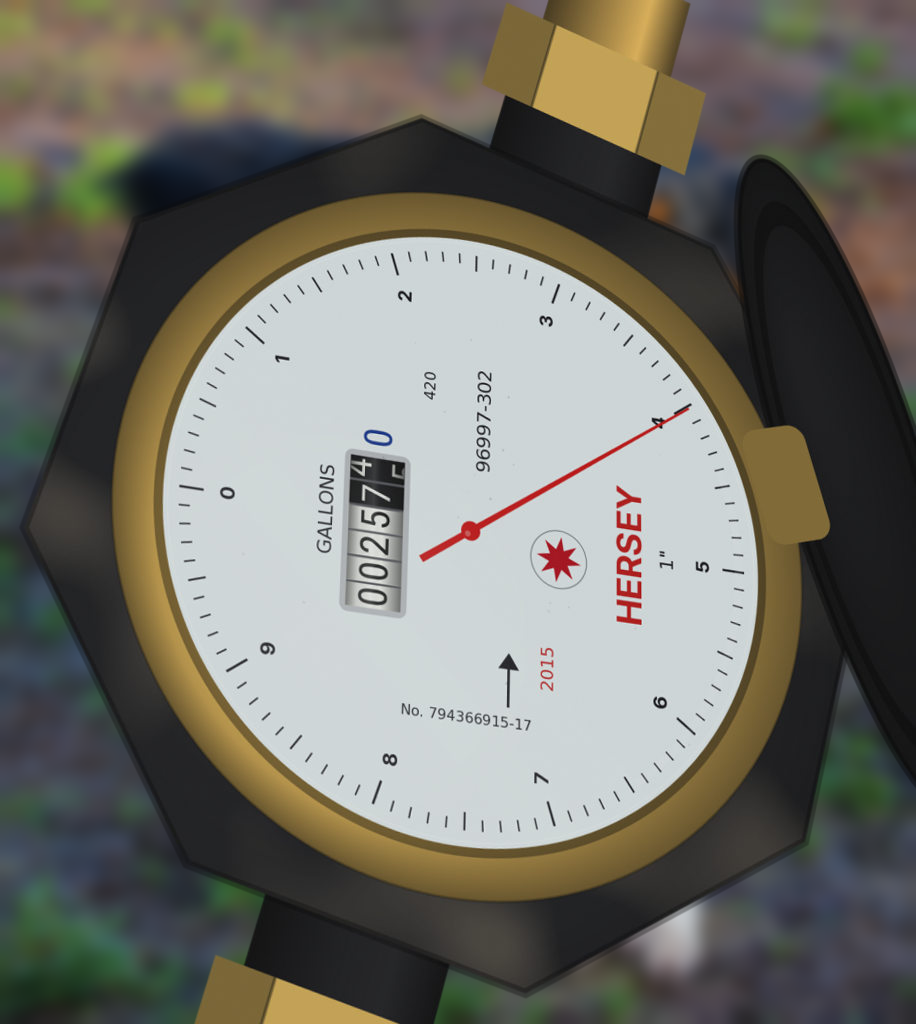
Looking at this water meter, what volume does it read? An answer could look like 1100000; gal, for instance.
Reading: 25744.0; gal
